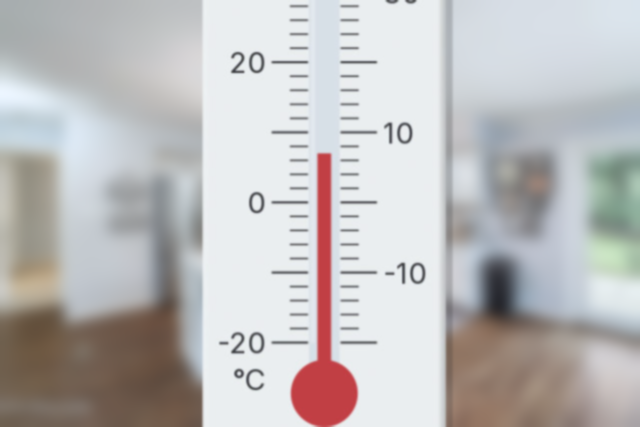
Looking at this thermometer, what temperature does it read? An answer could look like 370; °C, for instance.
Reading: 7; °C
